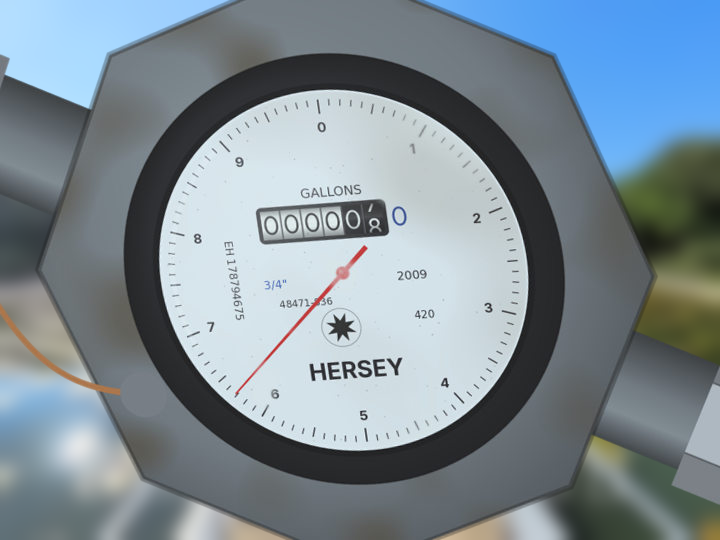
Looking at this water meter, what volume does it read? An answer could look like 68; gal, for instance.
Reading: 76.3; gal
